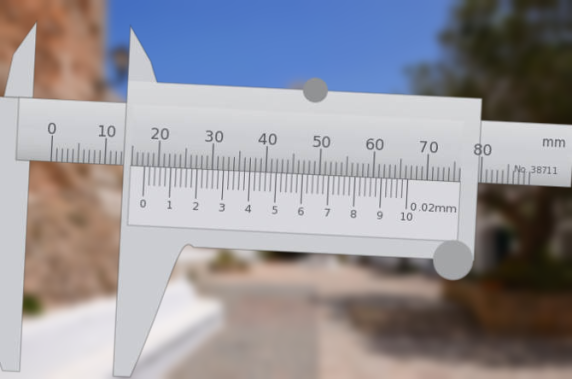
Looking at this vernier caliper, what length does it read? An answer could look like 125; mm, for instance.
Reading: 17.4; mm
